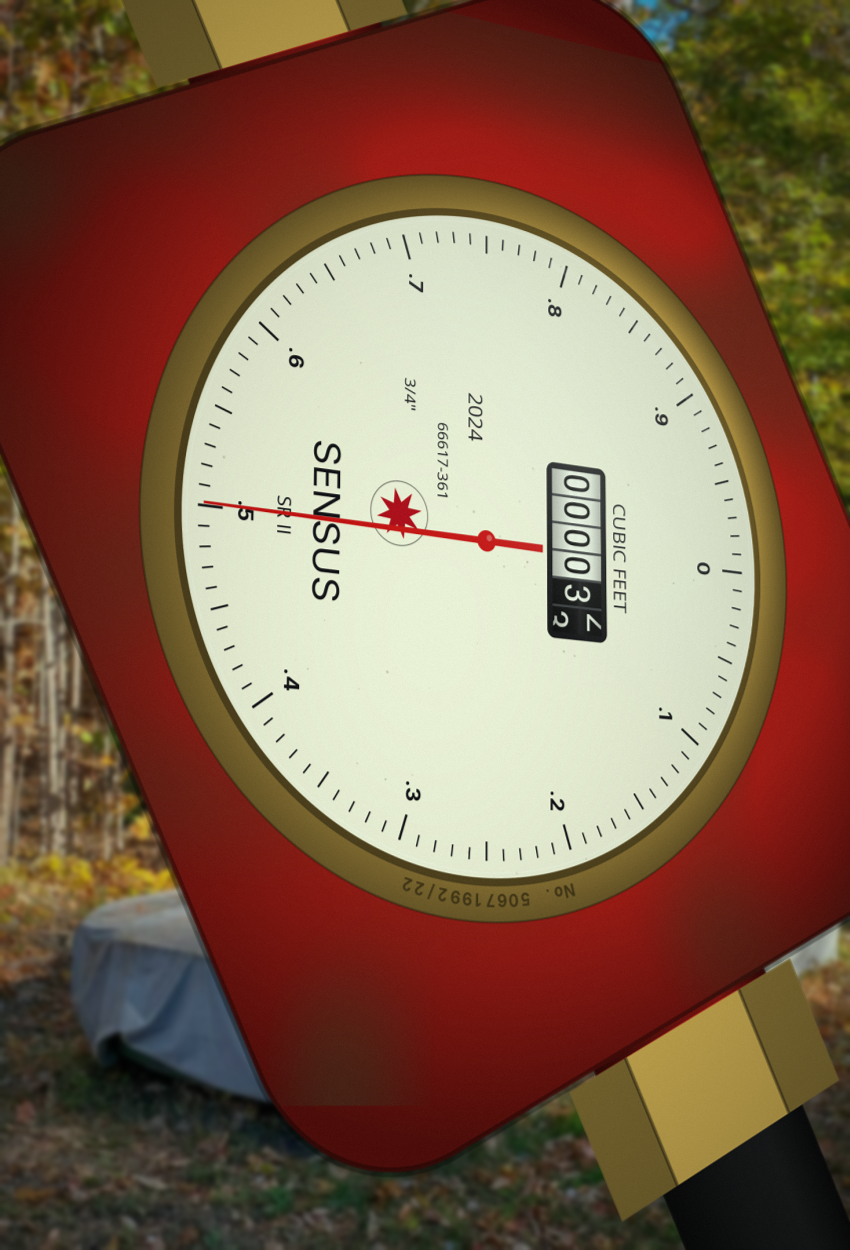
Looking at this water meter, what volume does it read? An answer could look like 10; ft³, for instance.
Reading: 32.50; ft³
